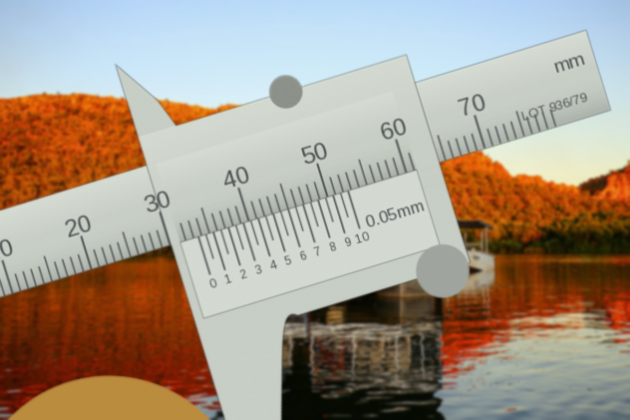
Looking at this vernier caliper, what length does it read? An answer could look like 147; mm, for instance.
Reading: 33.6; mm
